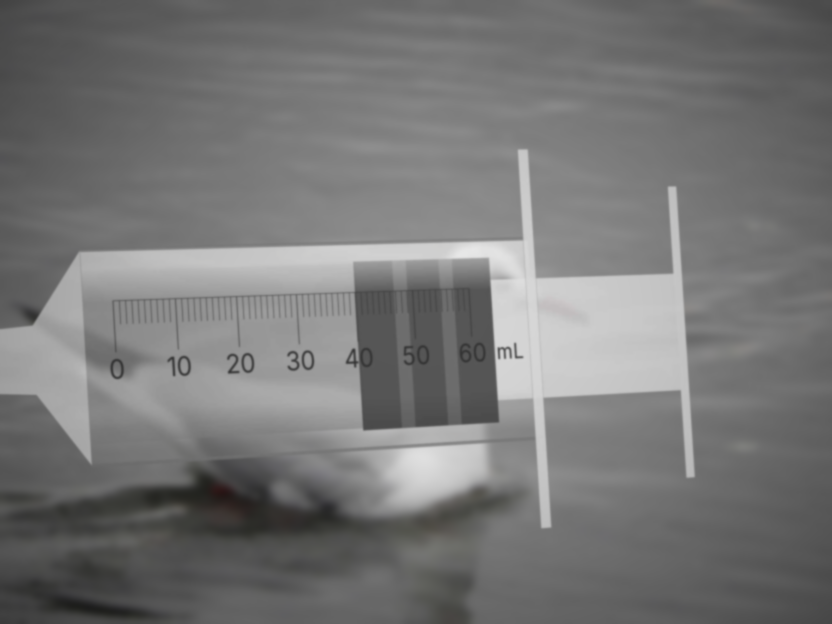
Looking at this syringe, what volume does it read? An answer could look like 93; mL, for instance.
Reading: 40; mL
